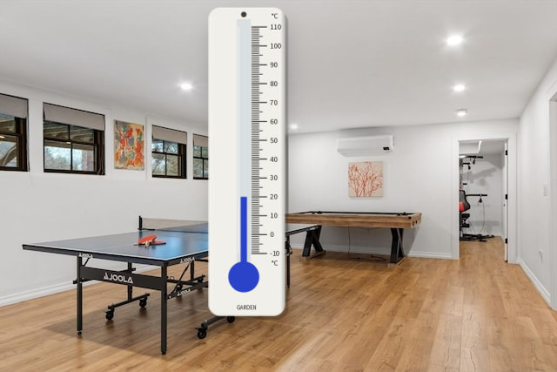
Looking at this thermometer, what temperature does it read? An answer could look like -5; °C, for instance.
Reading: 20; °C
